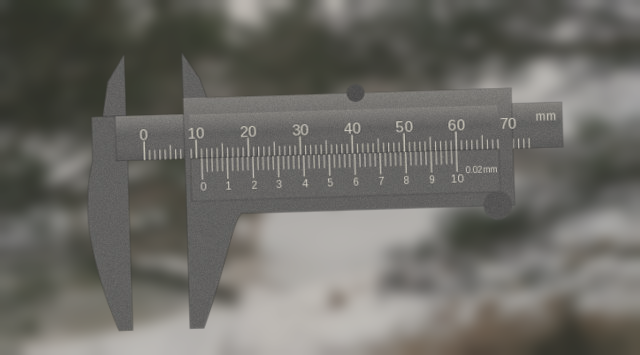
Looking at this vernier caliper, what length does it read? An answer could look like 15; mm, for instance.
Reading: 11.0; mm
